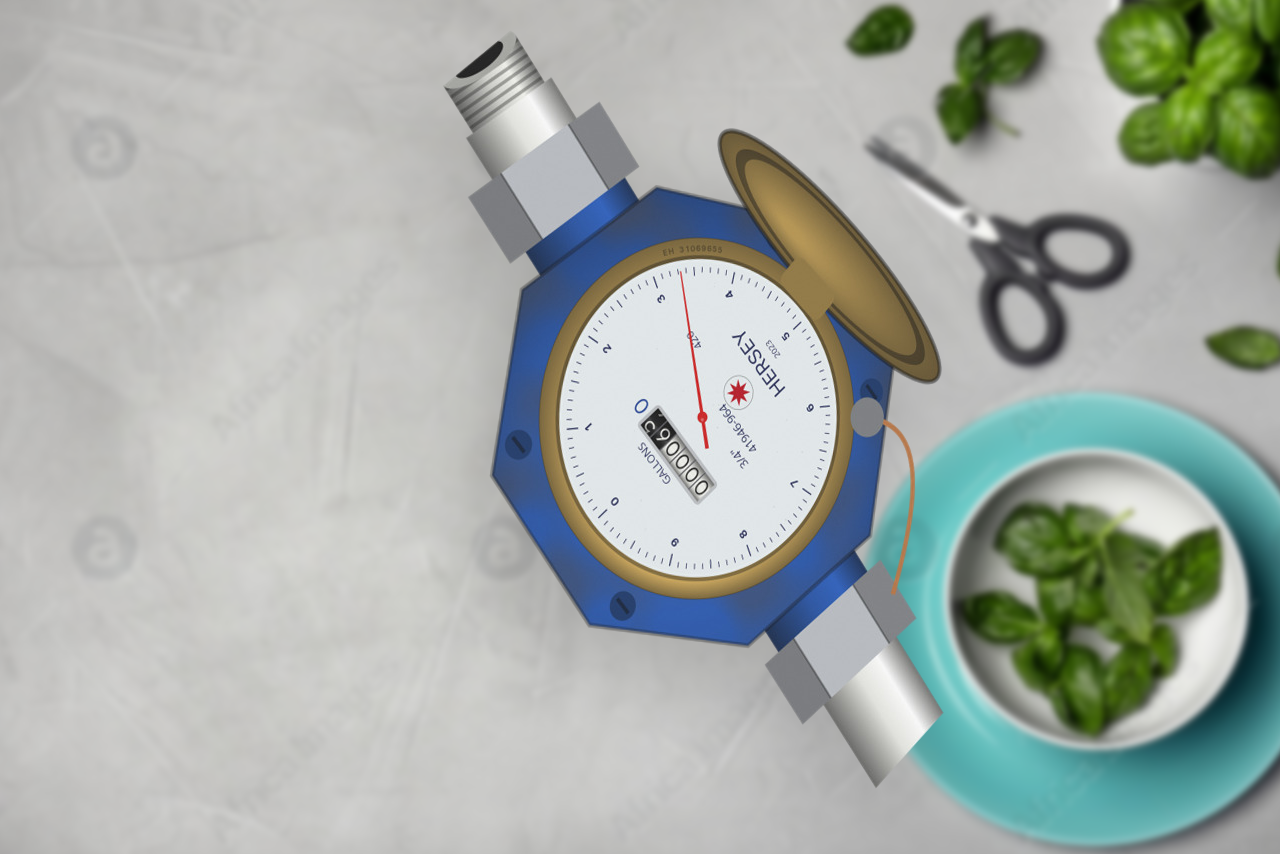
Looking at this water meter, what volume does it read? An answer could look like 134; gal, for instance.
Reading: 653.3; gal
